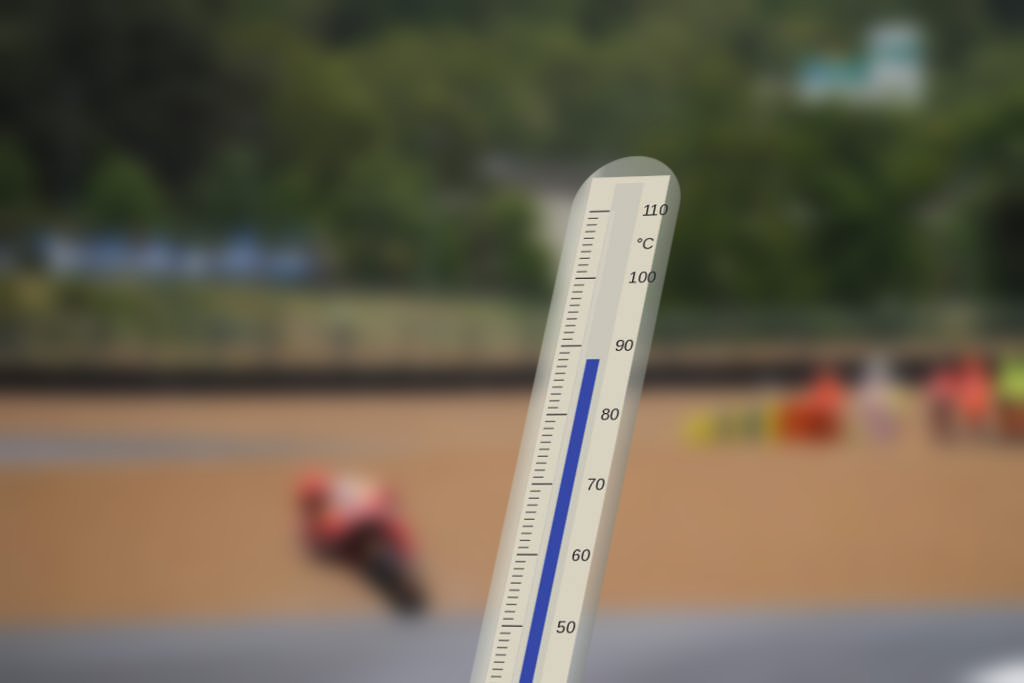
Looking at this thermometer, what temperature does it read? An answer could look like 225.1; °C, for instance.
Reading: 88; °C
